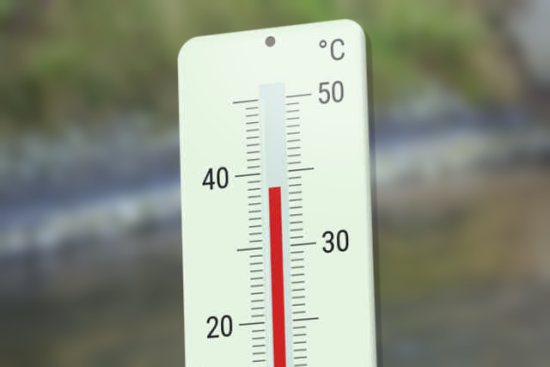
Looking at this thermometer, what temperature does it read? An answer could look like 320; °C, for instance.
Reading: 38; °C
